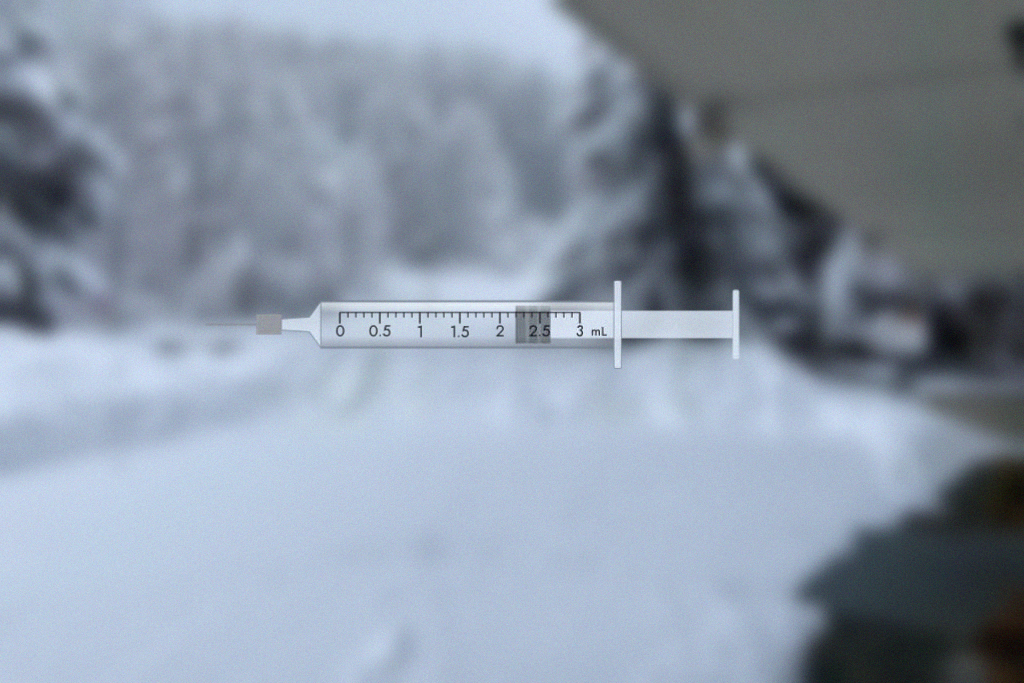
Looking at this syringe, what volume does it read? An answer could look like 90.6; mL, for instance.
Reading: 2.2; mL
